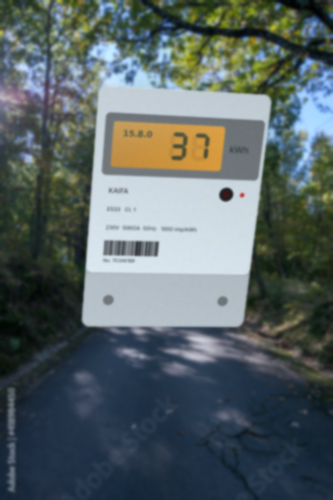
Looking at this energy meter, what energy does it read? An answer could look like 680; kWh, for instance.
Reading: 37; kWh
